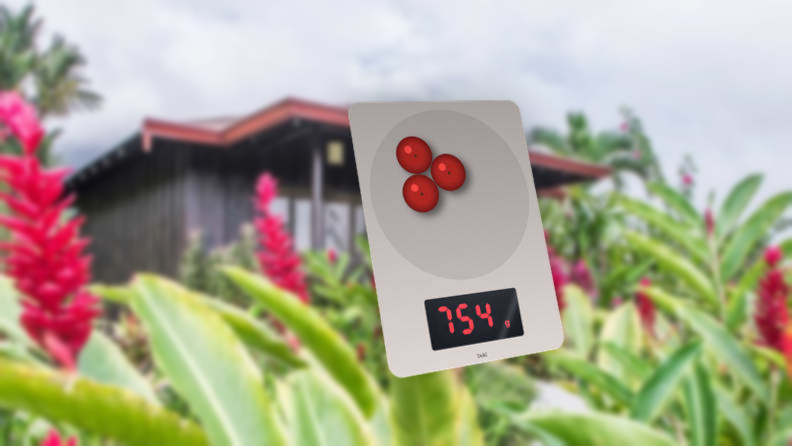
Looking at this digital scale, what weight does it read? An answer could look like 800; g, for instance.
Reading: 754; g
